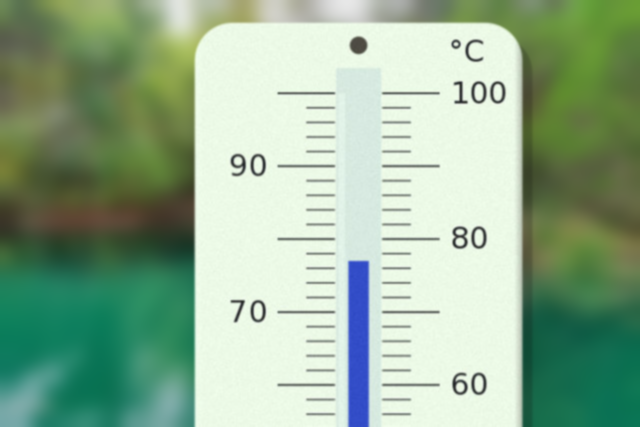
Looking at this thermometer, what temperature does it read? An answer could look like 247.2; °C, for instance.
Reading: 77; °C
